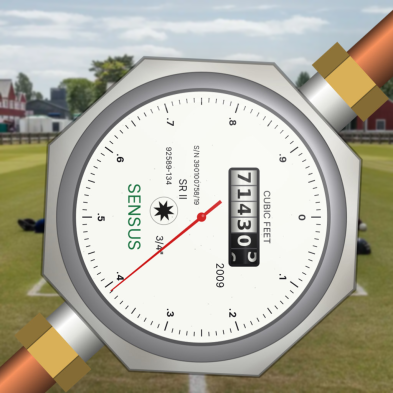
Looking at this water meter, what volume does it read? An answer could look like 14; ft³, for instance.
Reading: 714305.39; ft³
